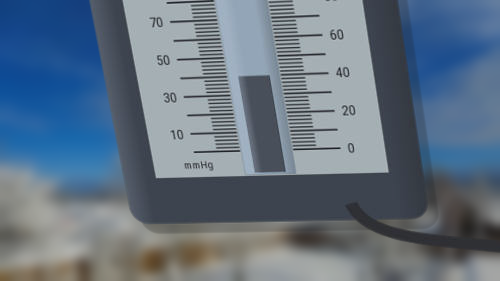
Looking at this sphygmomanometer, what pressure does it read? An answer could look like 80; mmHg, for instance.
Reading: 40; mmHg
